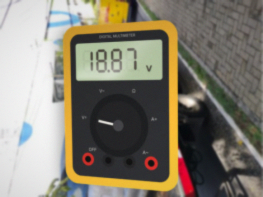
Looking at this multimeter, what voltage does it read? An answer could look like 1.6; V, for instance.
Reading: 18.87; V
